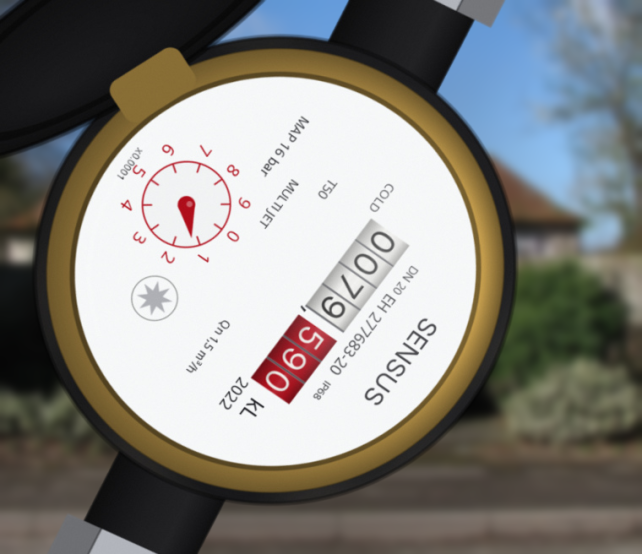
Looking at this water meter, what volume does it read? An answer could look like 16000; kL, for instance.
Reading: 79.5901; kL
